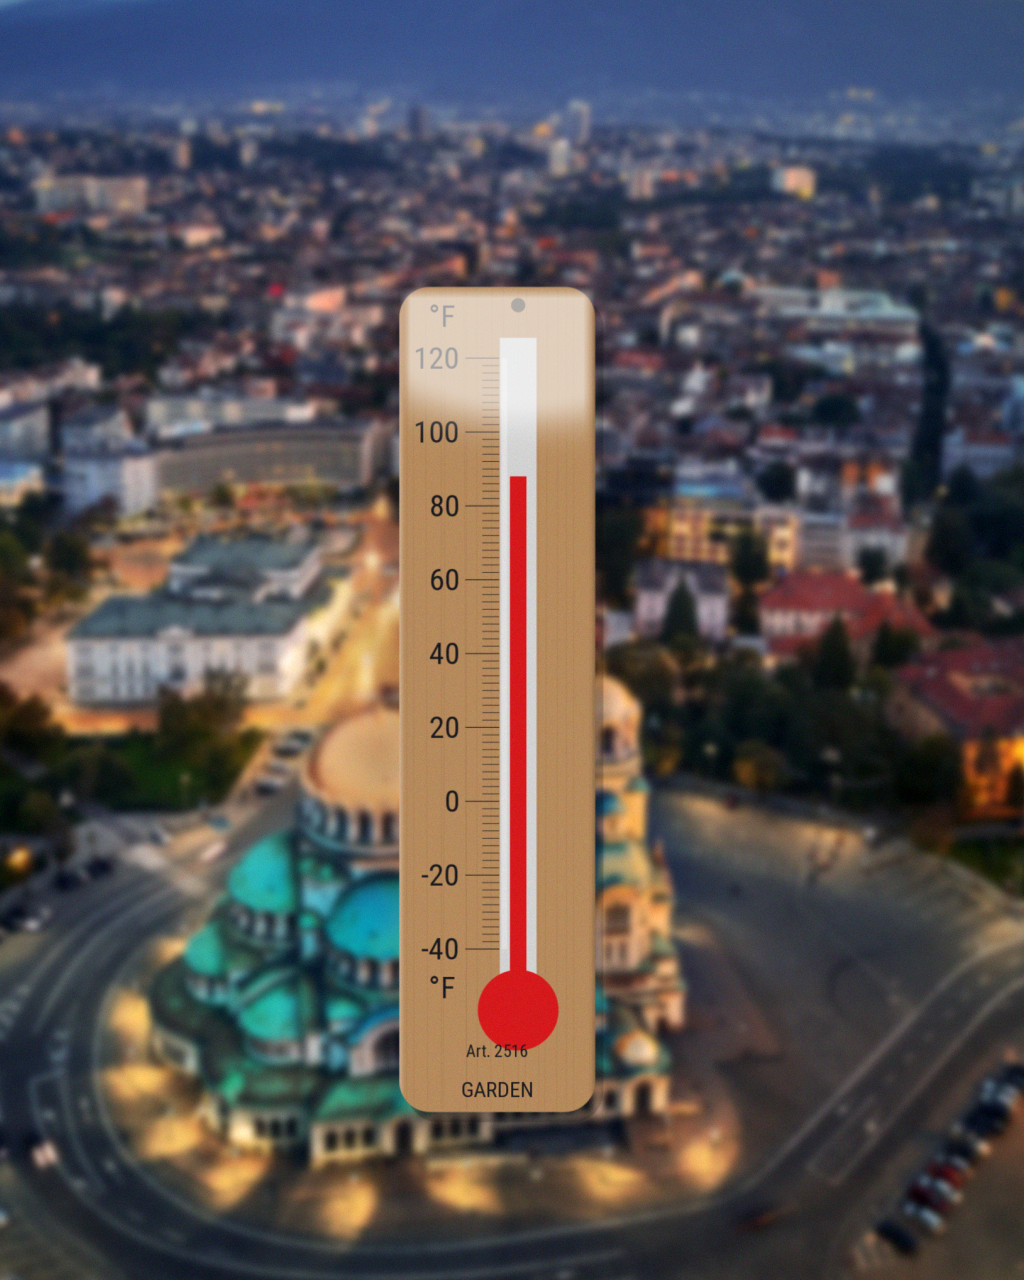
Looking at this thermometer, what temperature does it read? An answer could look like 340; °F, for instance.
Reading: 88; °F
